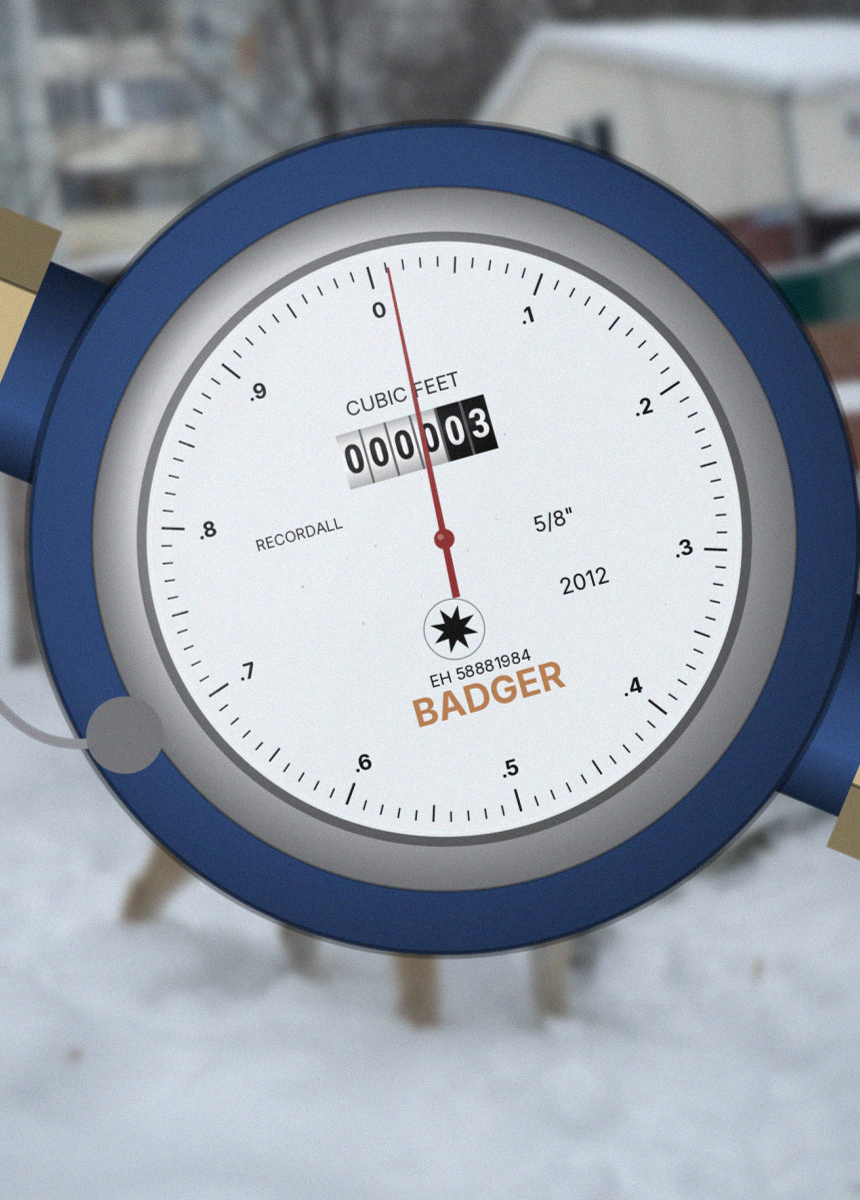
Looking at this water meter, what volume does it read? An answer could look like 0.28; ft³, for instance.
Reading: 3.01; ft³
